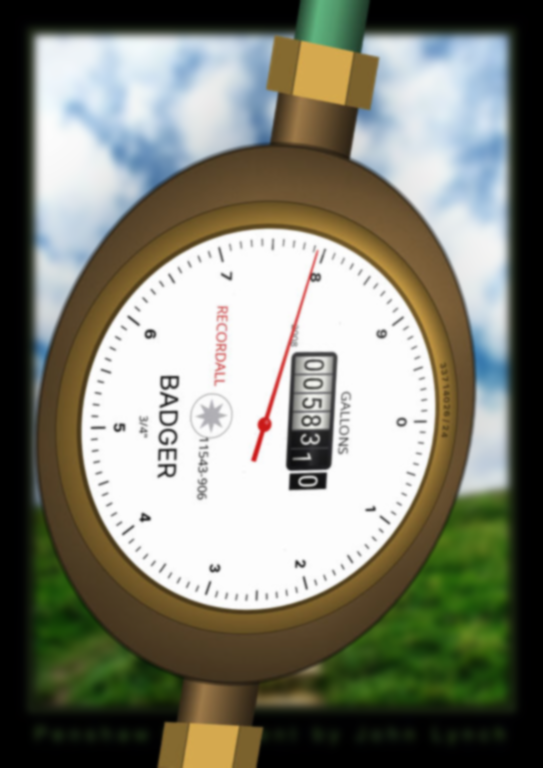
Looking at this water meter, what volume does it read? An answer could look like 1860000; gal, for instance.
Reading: 58307.9; gal
